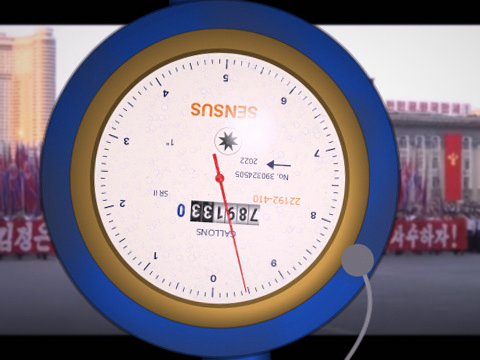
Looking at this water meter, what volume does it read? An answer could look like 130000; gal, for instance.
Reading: 7891329.5; gal
